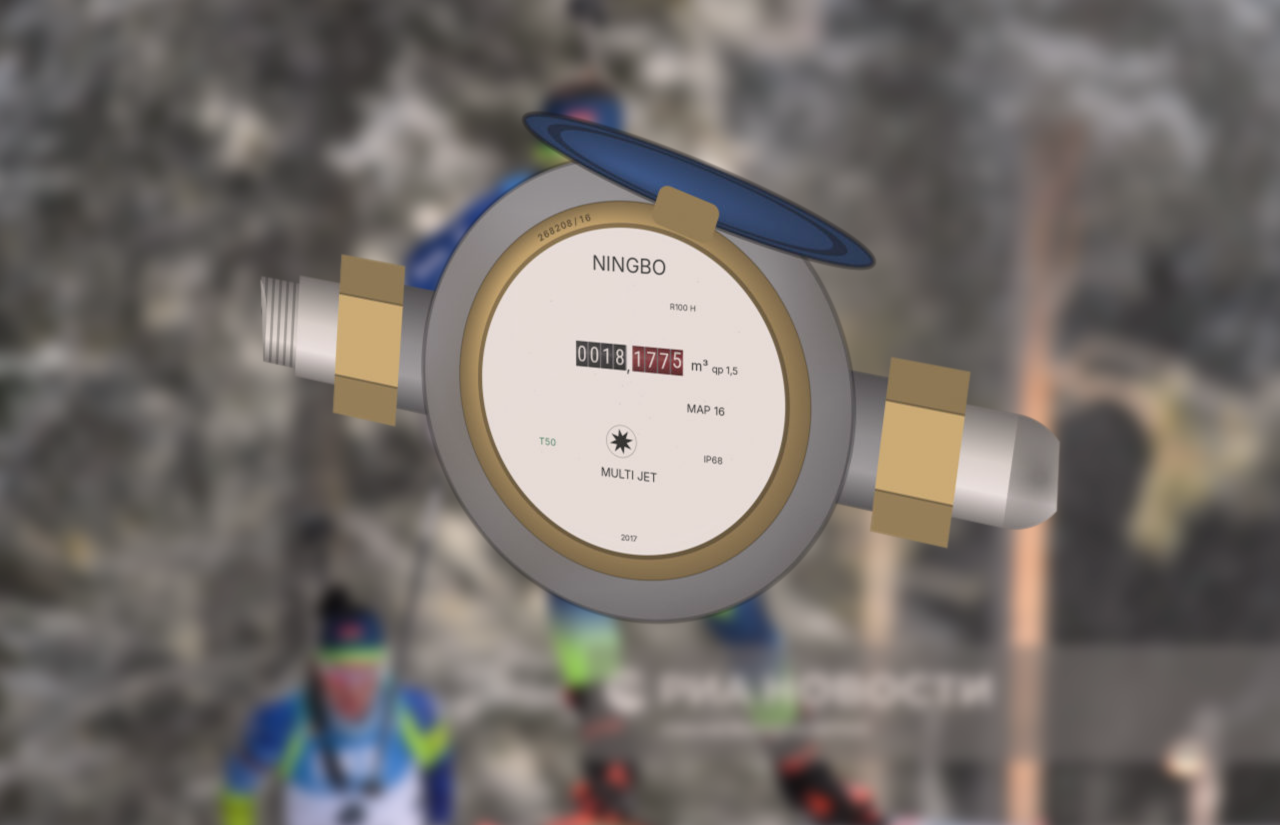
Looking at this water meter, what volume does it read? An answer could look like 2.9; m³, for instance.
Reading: 18.1775; m³
